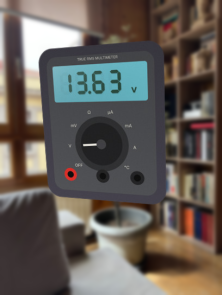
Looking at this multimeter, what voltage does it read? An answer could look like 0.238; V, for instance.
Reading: 13.63; V
